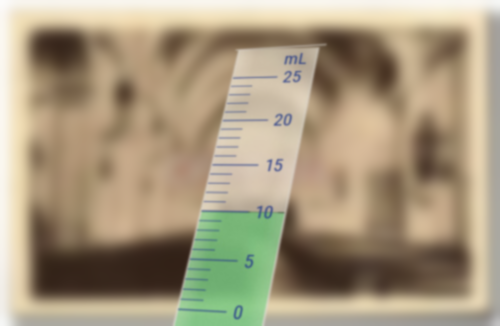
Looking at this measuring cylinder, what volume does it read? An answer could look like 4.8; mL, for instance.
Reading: 10; mL
